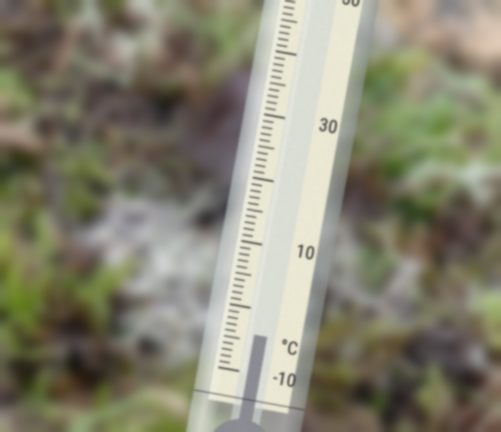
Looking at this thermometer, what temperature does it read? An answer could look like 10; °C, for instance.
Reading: -4; °C
